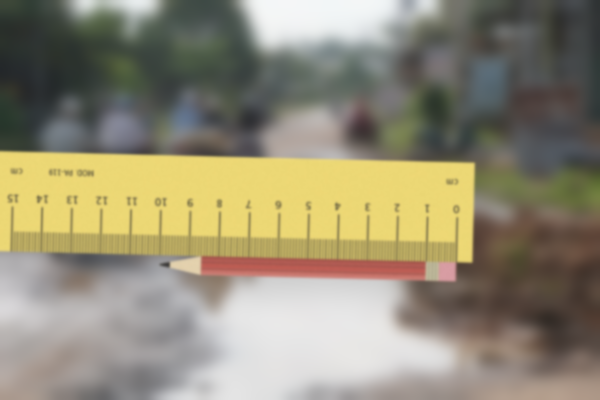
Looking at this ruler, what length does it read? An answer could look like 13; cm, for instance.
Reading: 10; cm
